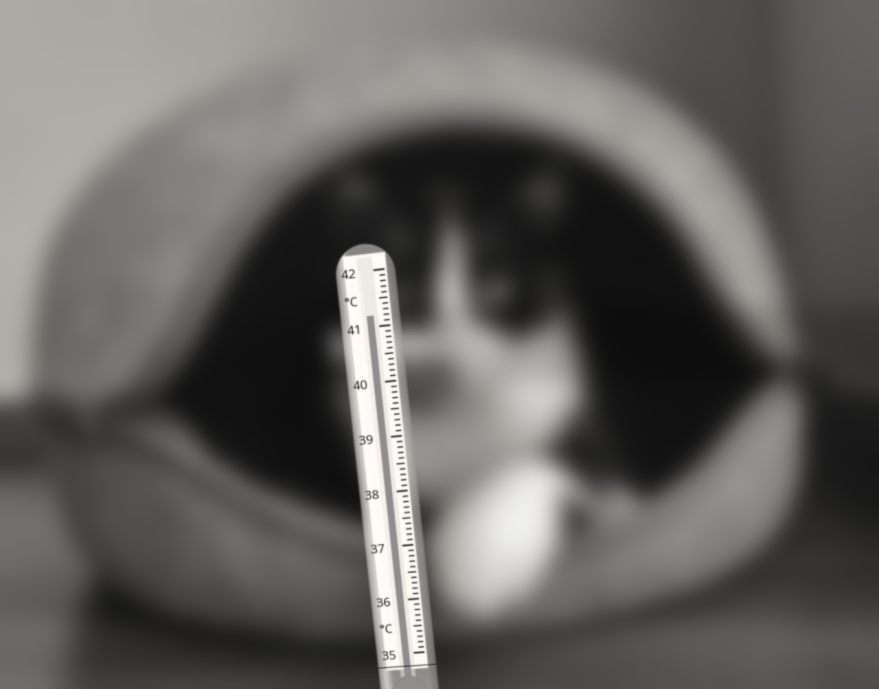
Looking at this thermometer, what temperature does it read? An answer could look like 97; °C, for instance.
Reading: 41.2; °C
